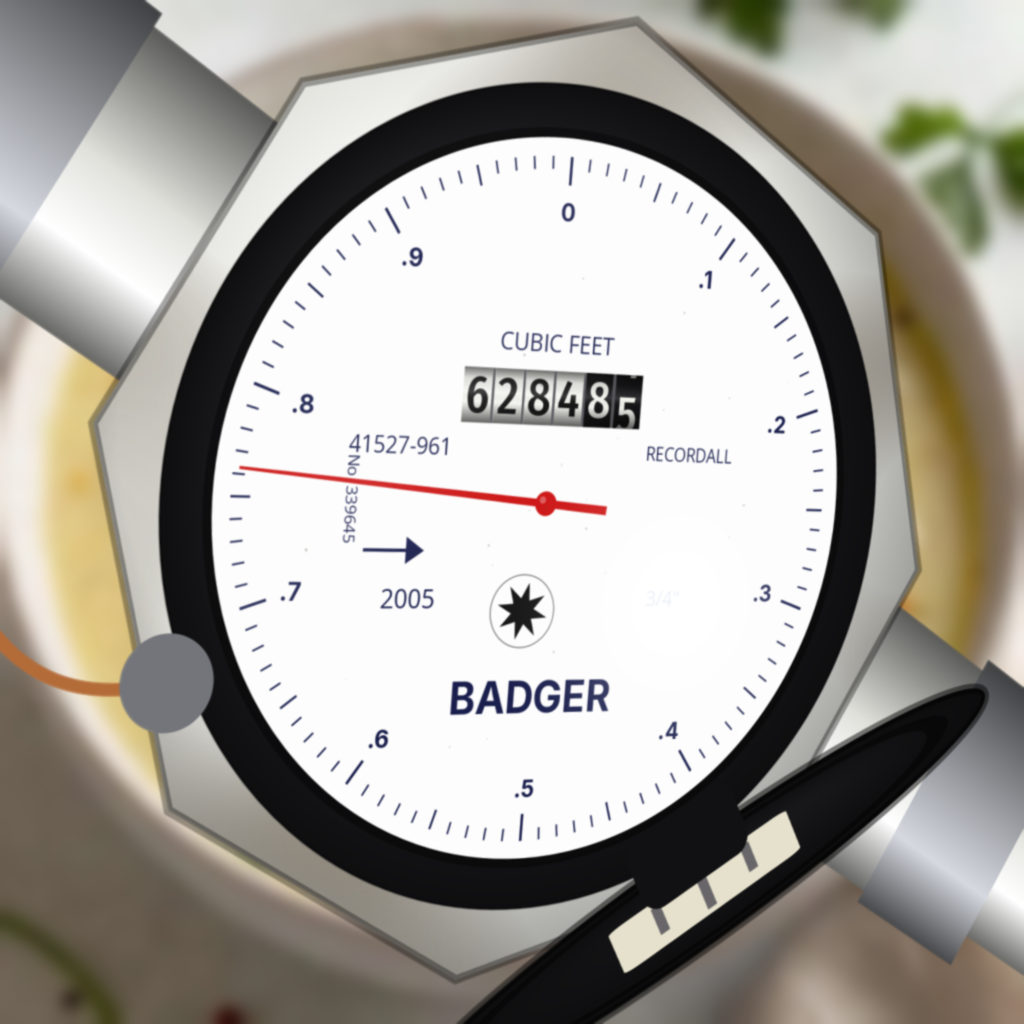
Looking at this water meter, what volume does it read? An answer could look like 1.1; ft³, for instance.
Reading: 628484.76; ft³
